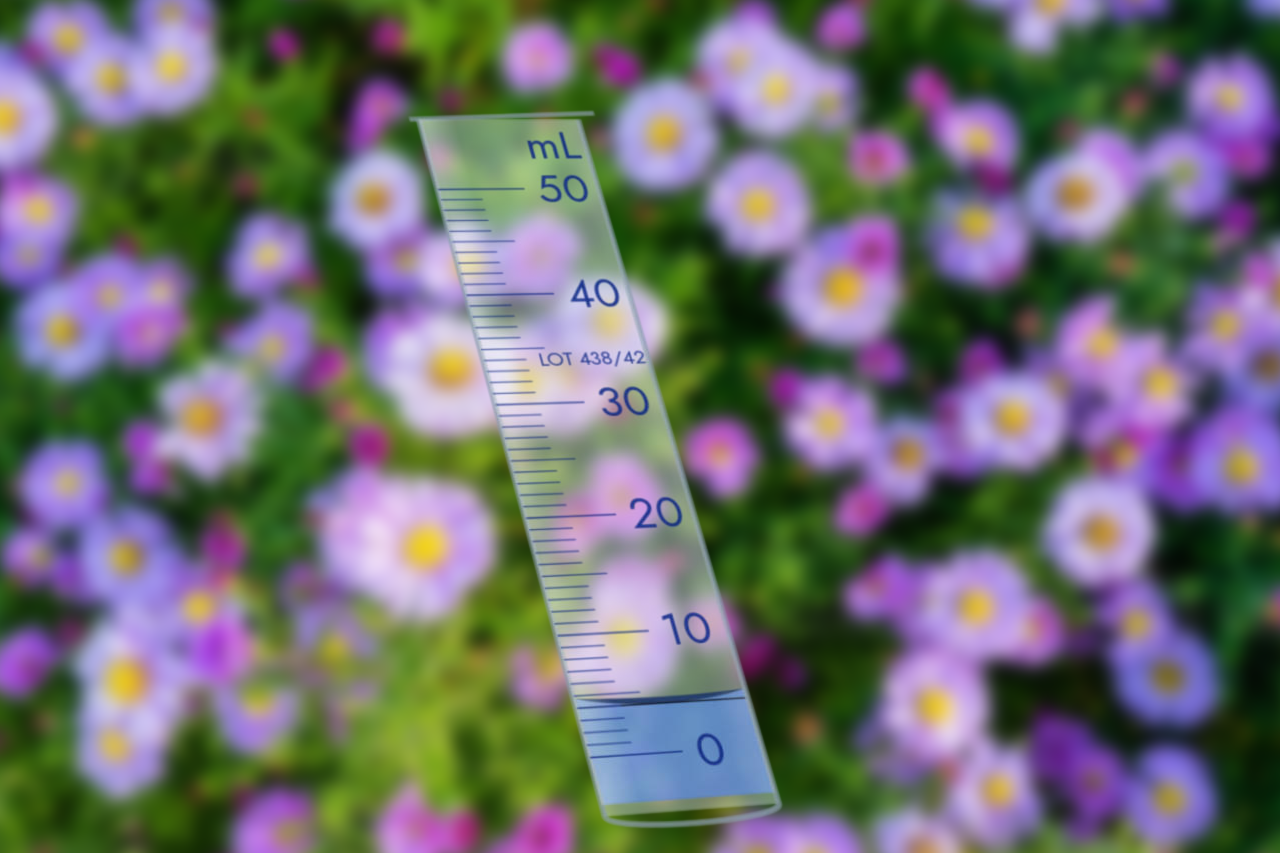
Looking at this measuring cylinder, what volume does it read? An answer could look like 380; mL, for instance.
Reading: 4; mL
